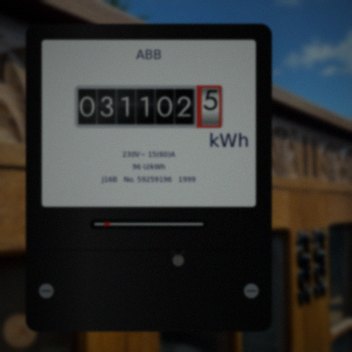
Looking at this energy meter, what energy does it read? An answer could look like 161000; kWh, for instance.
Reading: 31102.5; kWh
